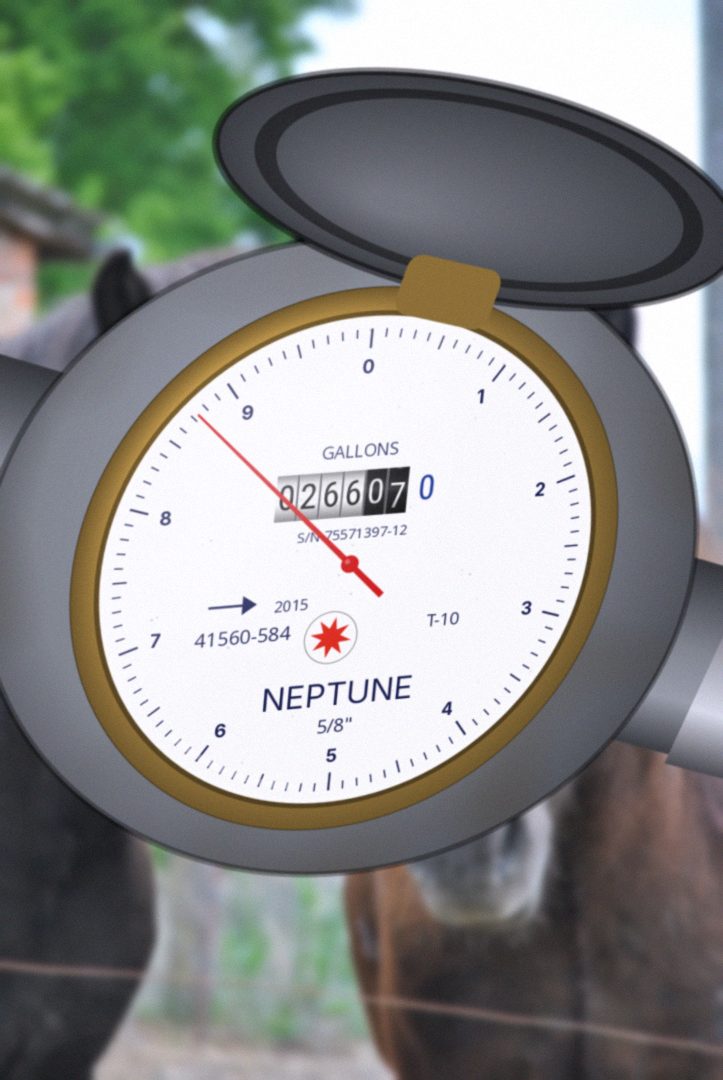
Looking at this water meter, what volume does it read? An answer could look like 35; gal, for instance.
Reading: 266068.7; gal
